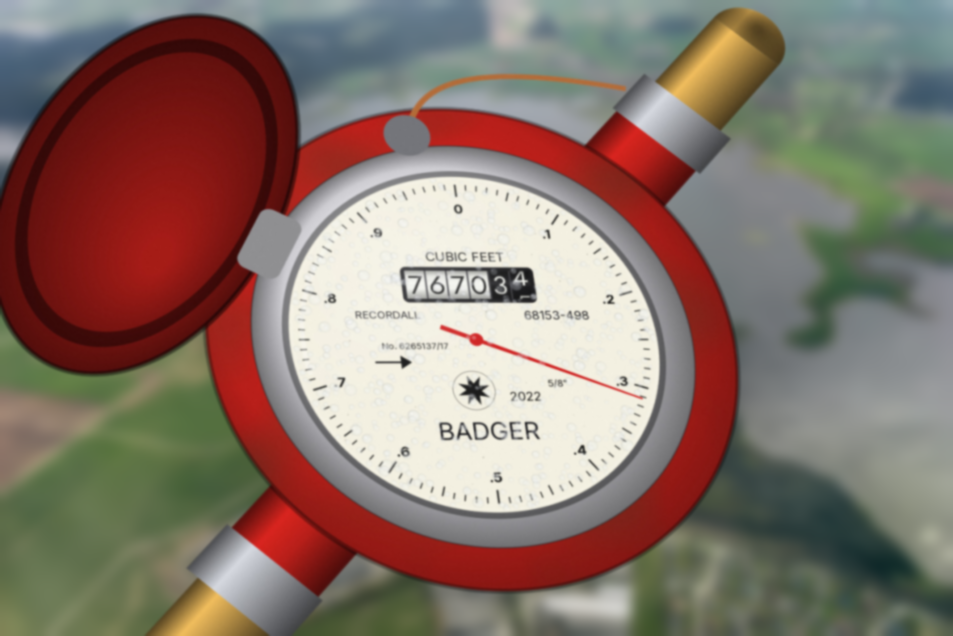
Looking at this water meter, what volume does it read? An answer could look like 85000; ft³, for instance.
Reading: 767034.31; ft³
